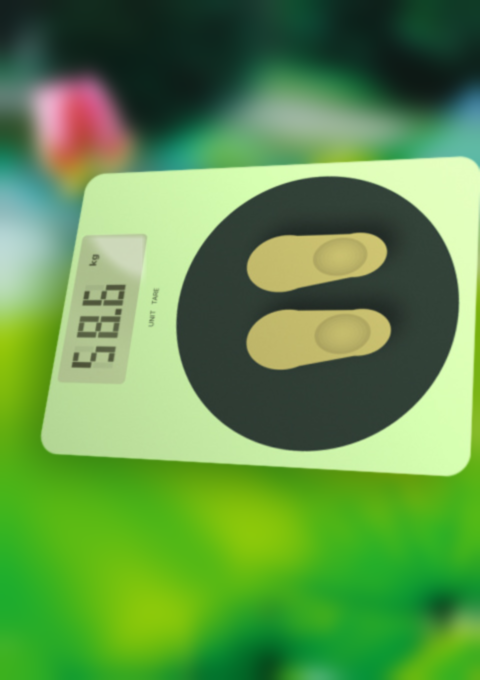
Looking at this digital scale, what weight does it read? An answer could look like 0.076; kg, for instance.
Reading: 58.6; kg
